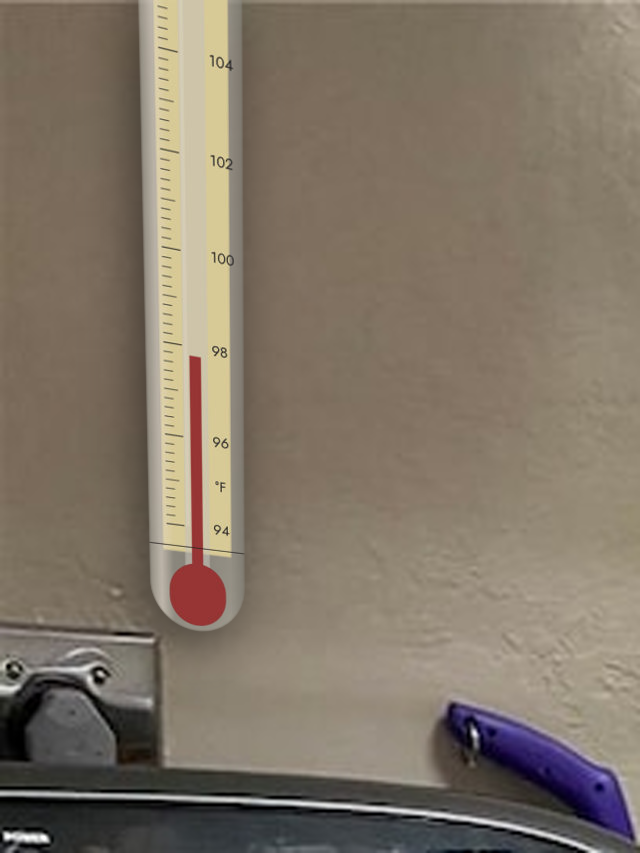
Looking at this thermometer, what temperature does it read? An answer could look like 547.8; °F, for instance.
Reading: 97.8; °F
